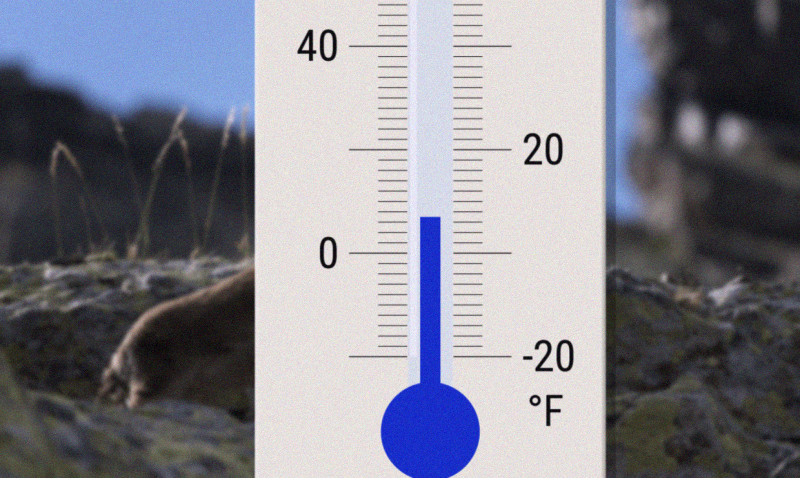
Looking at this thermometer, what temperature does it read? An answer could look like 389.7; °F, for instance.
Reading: 7; °F
